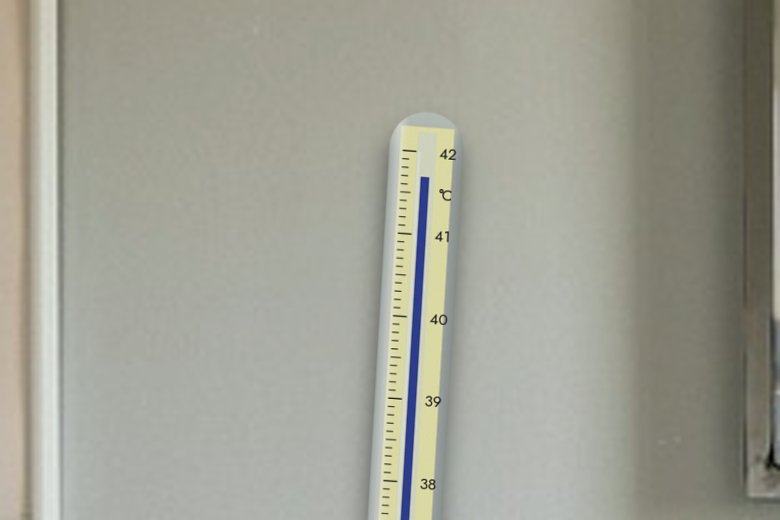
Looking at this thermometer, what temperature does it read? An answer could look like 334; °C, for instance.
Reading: 41.7; °C
